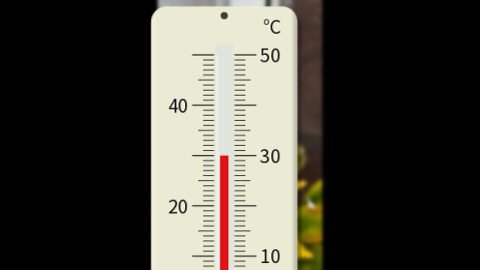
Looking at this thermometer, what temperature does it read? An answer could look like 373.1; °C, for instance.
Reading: 30; °C
